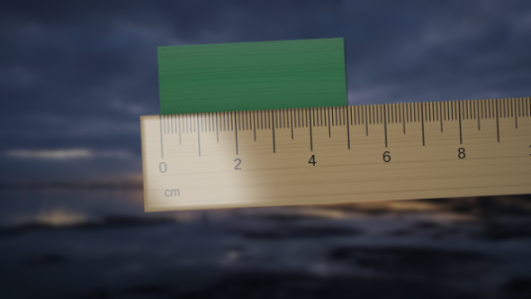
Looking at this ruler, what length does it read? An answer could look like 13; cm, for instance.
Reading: 5; cm
